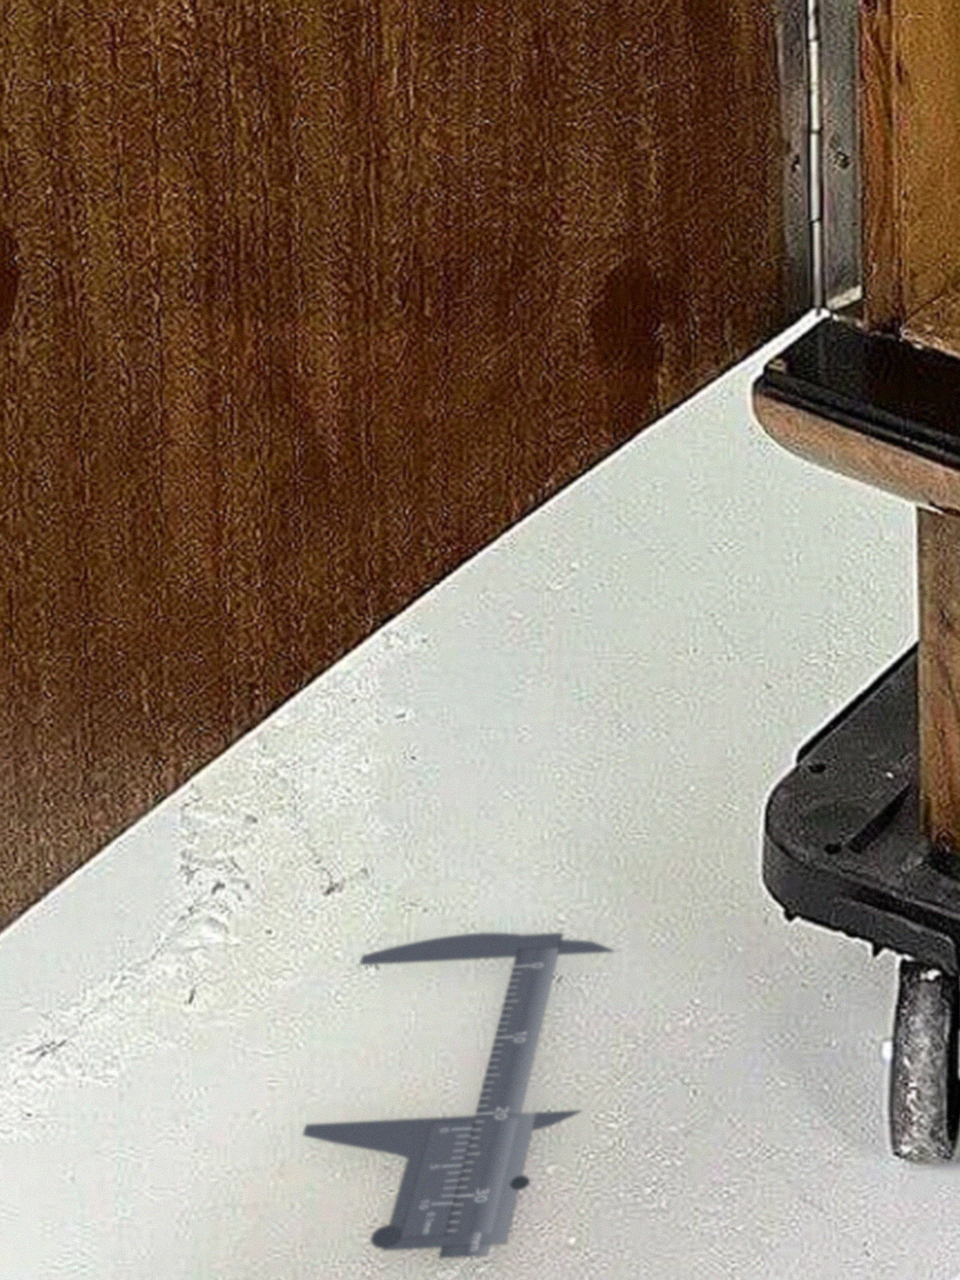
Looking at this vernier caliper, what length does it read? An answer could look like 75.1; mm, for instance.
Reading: 21.8; mm
